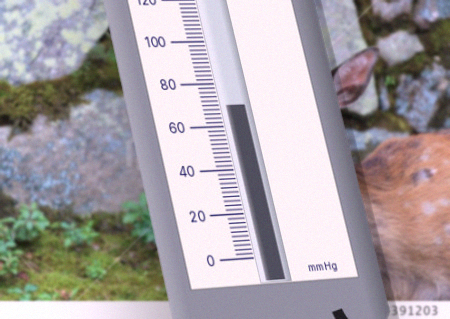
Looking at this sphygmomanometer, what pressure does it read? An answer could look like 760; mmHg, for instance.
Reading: 70; mmHg
